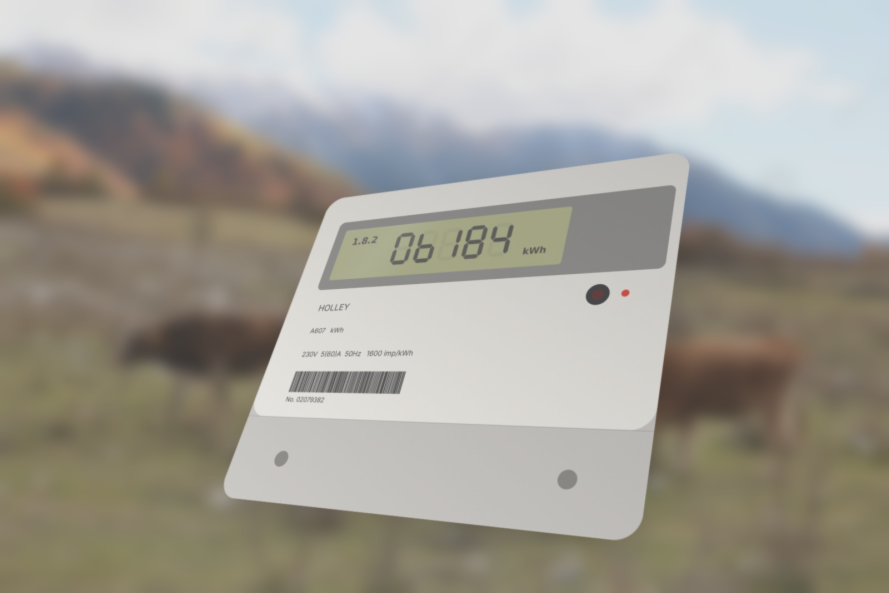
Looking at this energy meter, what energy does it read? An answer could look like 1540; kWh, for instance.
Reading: 6184; kWh
